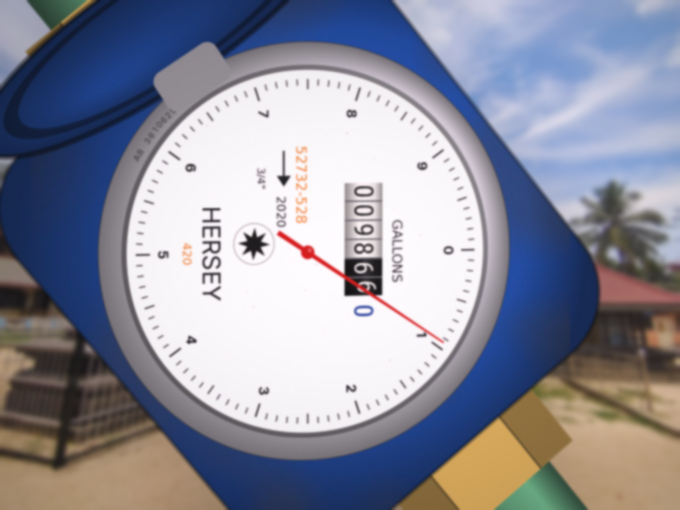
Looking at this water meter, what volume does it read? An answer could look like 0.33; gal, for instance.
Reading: 98660.9; gal
